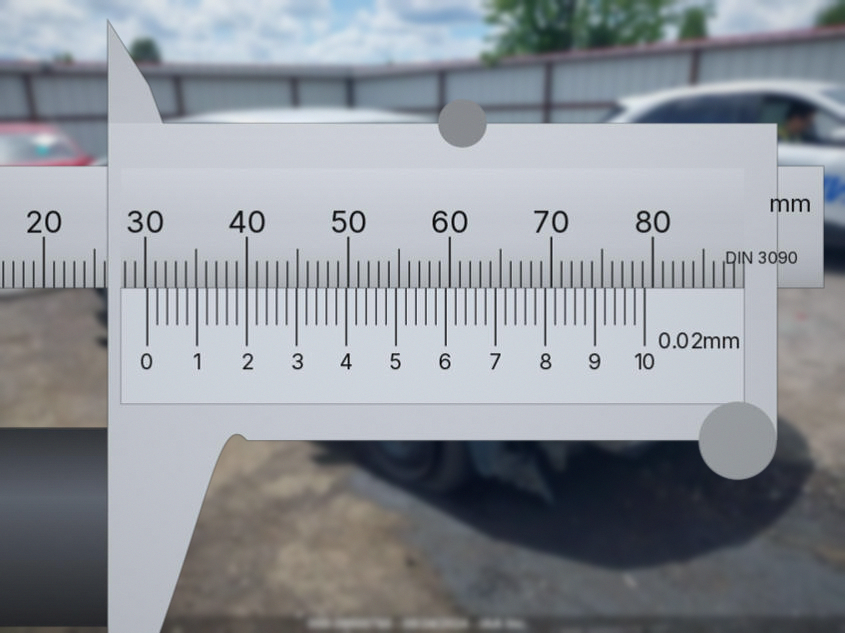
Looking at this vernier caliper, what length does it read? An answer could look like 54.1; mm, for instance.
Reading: 30.2; mm
